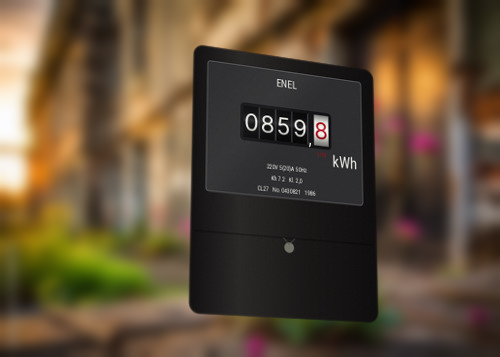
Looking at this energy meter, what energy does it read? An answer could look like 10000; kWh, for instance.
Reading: 859.8; kWh
